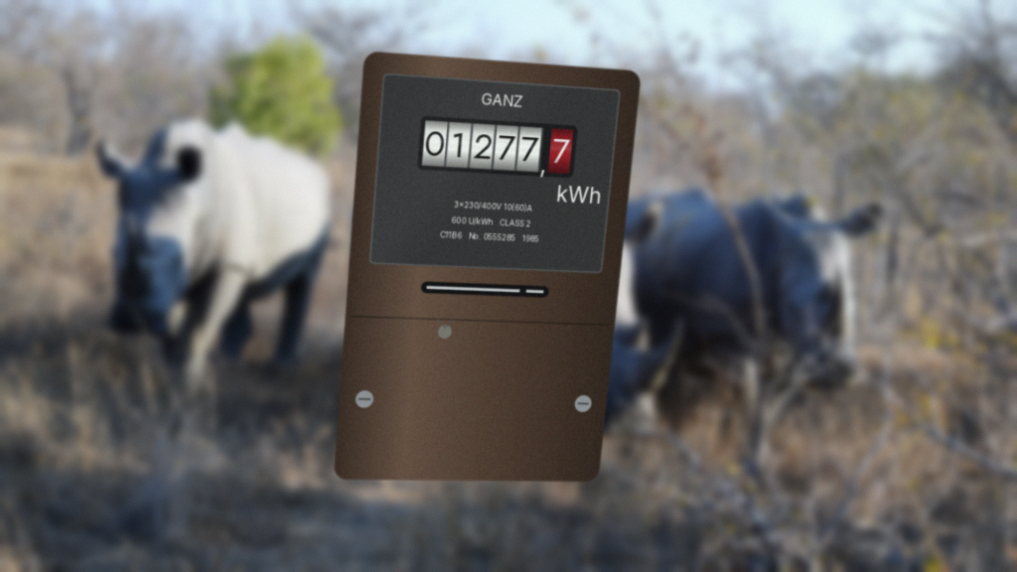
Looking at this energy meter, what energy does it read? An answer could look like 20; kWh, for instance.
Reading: 1277.7; kWh
